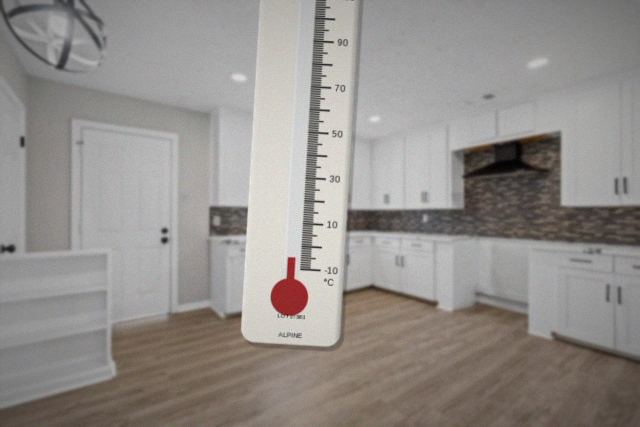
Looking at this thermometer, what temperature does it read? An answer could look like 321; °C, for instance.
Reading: -5; °C
